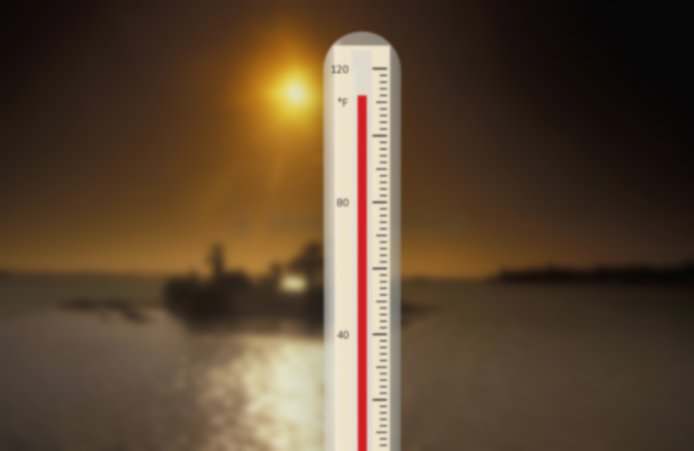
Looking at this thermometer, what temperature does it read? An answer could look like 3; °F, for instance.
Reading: 112; °F
